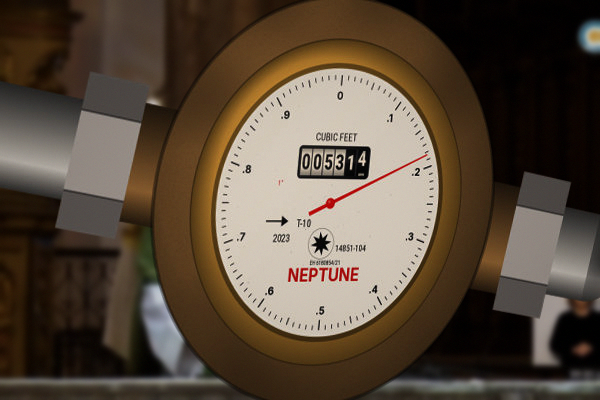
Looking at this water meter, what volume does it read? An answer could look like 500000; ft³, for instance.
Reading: 5314.18; ft³
